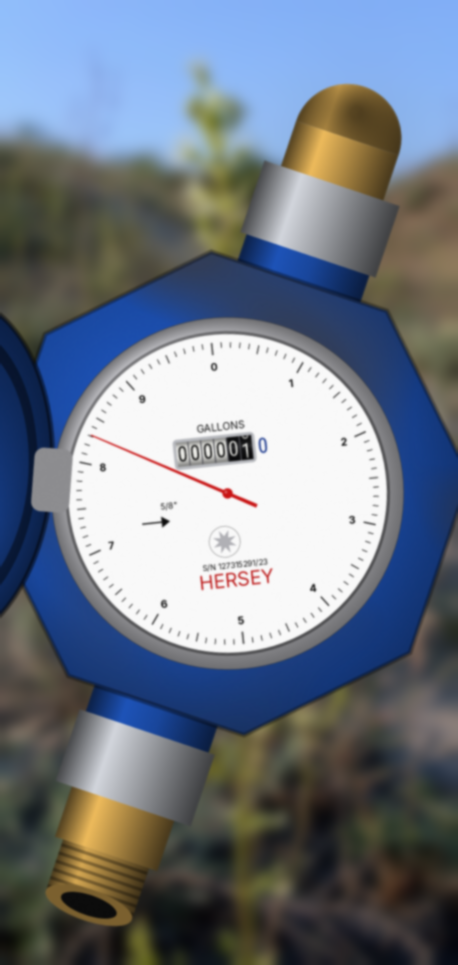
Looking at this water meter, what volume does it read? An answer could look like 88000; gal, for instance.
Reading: 8.3; gal
